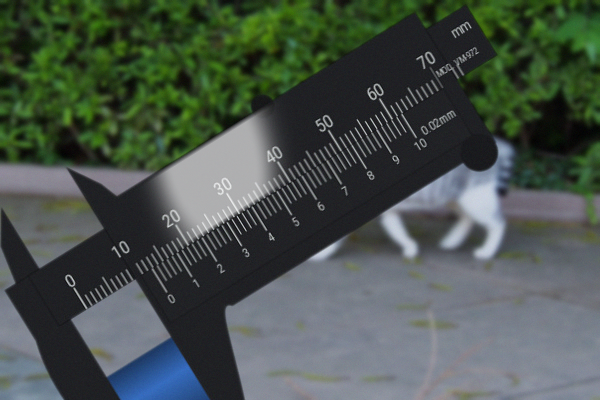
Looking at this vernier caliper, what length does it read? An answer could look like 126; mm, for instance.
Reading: 12.8; mm
